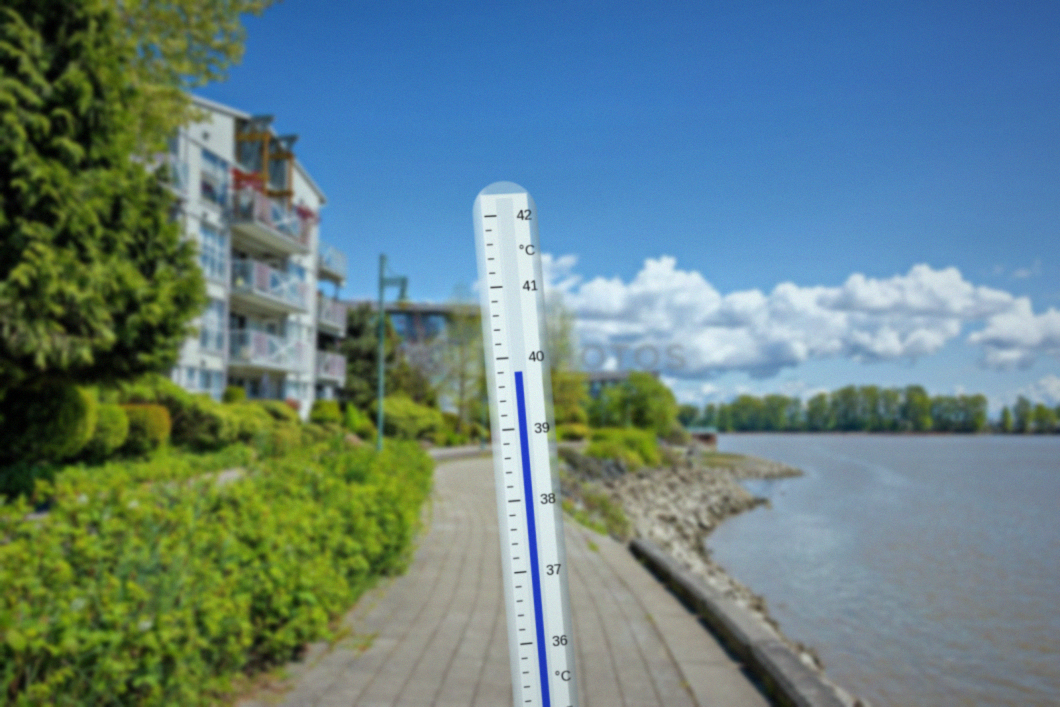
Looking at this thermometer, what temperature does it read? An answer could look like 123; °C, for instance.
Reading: 39.8; °C
